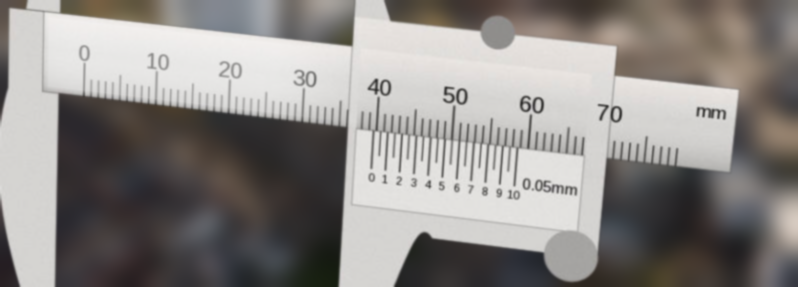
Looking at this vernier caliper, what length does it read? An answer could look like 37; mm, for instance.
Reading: 39.6; mm
